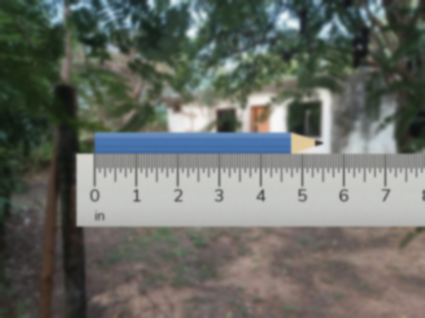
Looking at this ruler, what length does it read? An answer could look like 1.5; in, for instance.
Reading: 5.5; in
